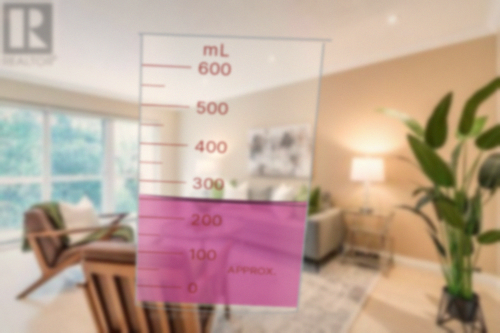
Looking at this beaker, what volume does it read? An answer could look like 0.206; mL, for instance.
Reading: 250; mL
